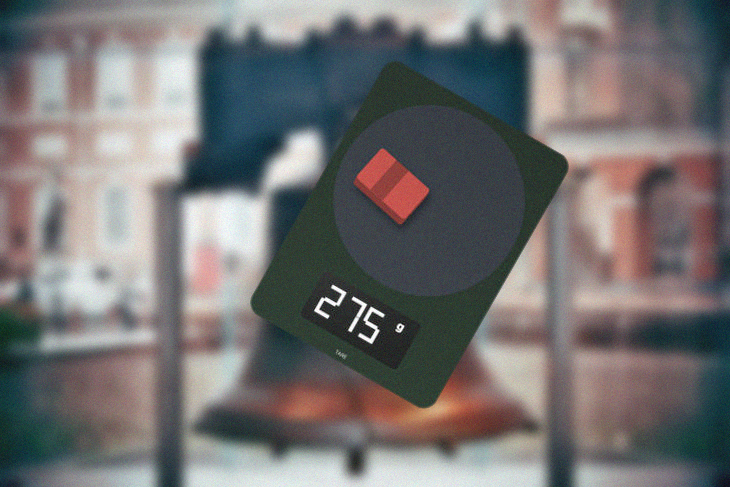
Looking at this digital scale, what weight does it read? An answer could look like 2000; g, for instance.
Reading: 275; g
